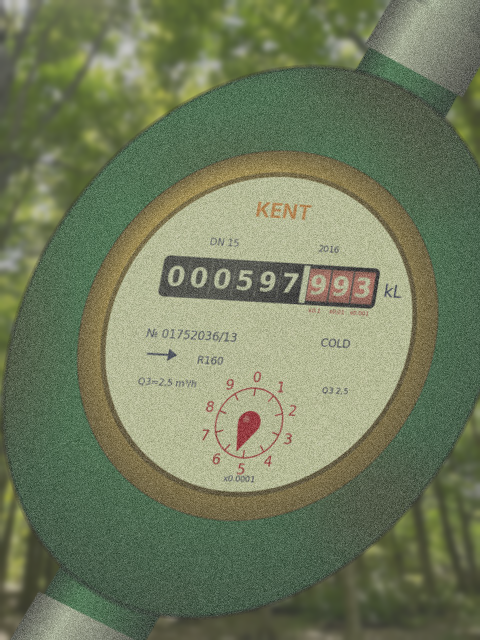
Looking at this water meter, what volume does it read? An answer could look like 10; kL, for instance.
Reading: 597.9935; kL
